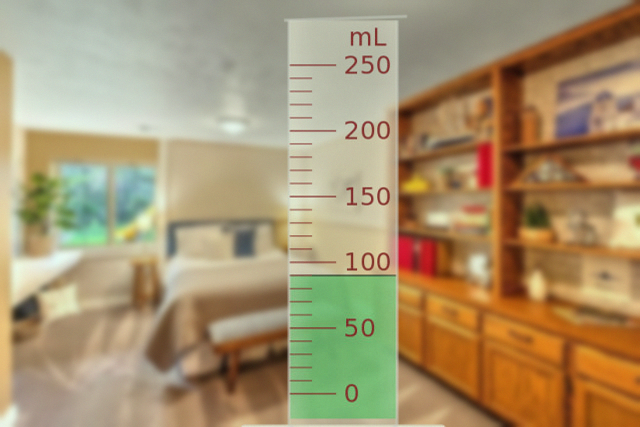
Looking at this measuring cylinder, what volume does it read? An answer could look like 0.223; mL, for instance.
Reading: 90; mL
